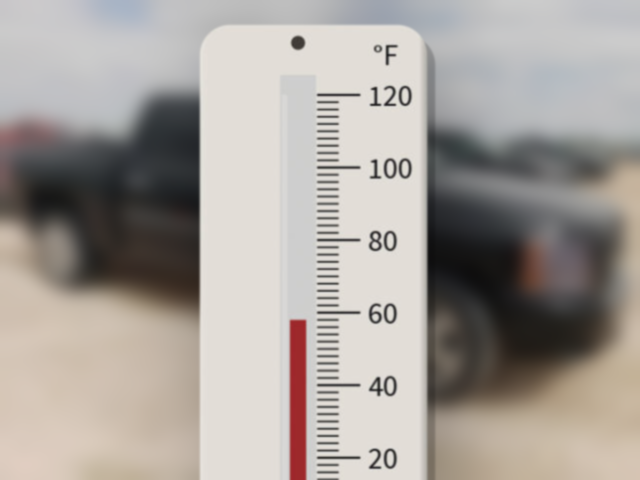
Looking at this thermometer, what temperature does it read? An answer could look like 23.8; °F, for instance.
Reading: 58; °F
